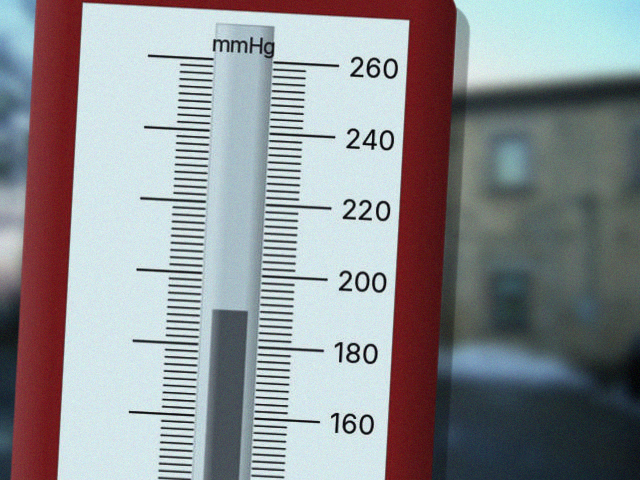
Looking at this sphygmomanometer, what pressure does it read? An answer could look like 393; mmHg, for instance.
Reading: 190; mmHg
